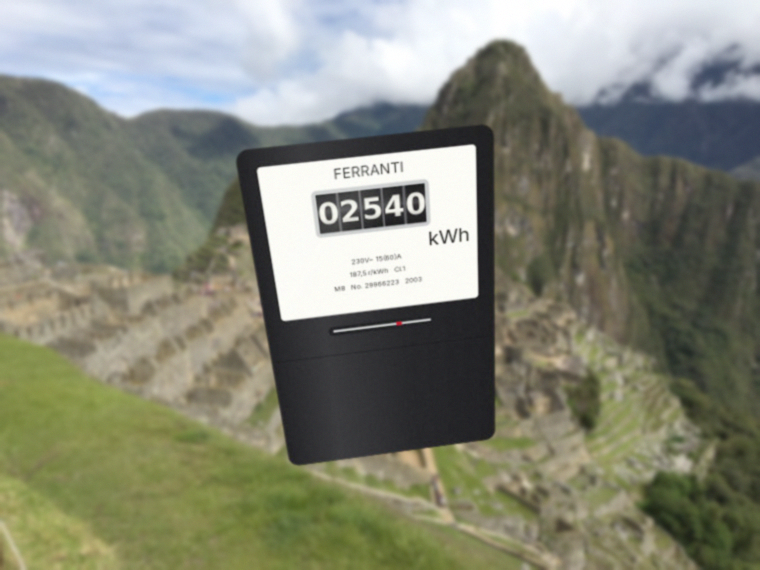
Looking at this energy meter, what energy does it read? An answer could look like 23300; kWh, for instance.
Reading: 2540; kWh
